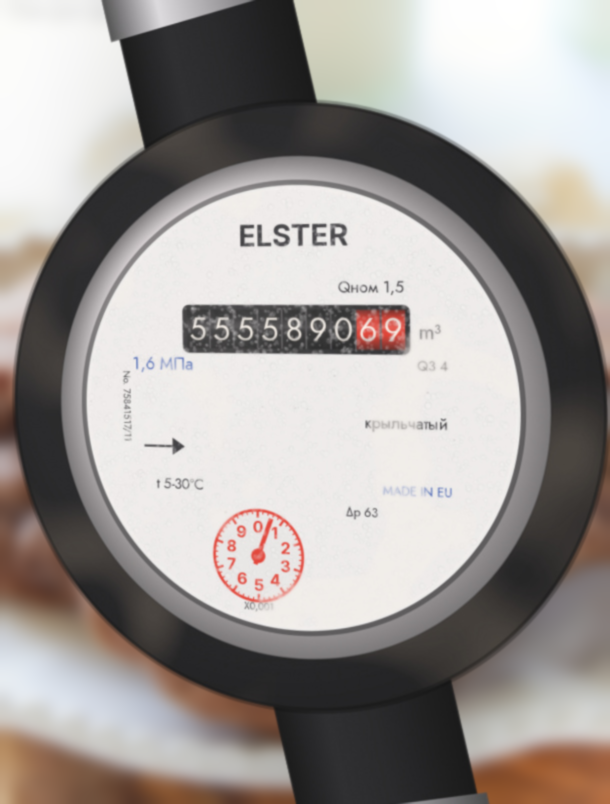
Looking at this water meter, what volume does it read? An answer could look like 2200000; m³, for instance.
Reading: 5555890.690; m³
